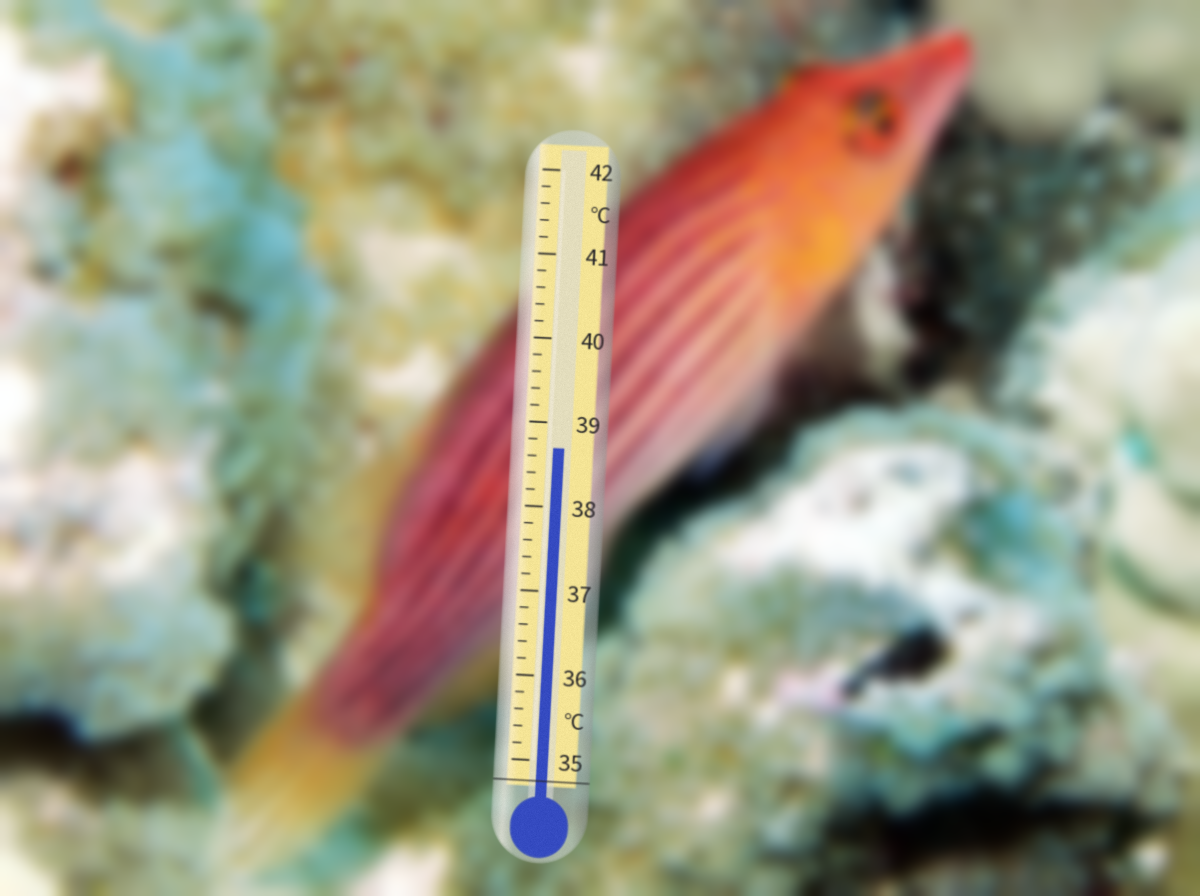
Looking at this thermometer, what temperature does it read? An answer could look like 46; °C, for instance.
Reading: 38.7; °C
